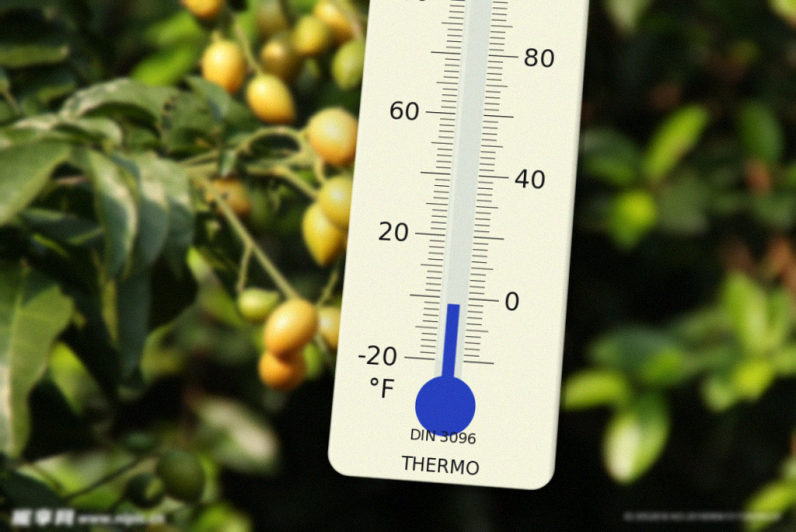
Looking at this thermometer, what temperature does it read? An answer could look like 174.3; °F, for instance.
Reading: -2; °F
